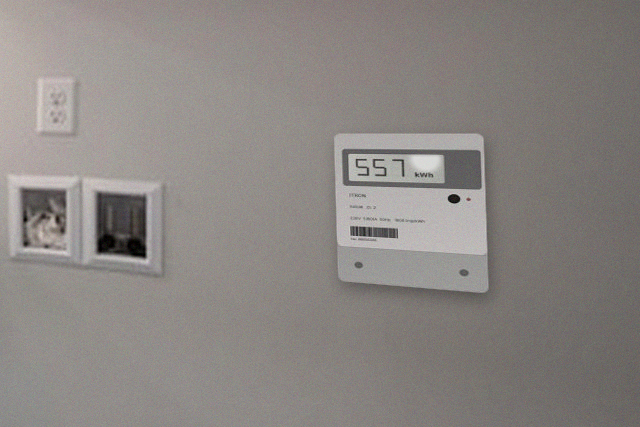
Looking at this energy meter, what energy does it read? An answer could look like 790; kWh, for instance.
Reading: 557; kWh
